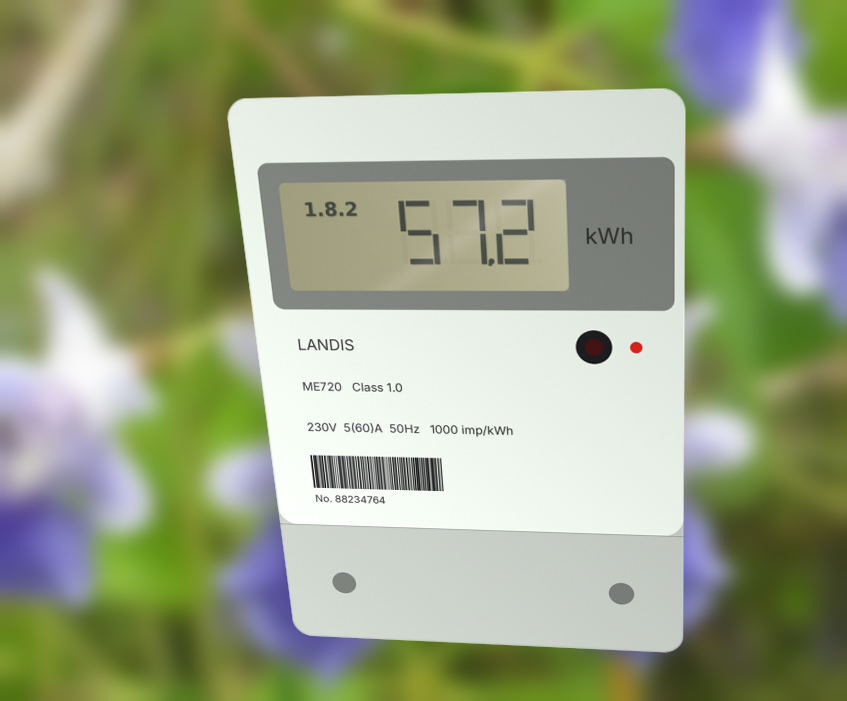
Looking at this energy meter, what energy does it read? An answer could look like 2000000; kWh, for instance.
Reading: 57.2; kWh
